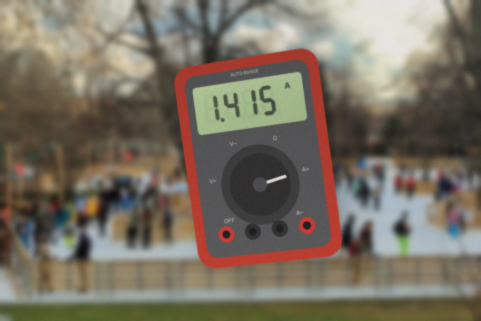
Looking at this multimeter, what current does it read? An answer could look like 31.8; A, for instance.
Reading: 1.415; A
